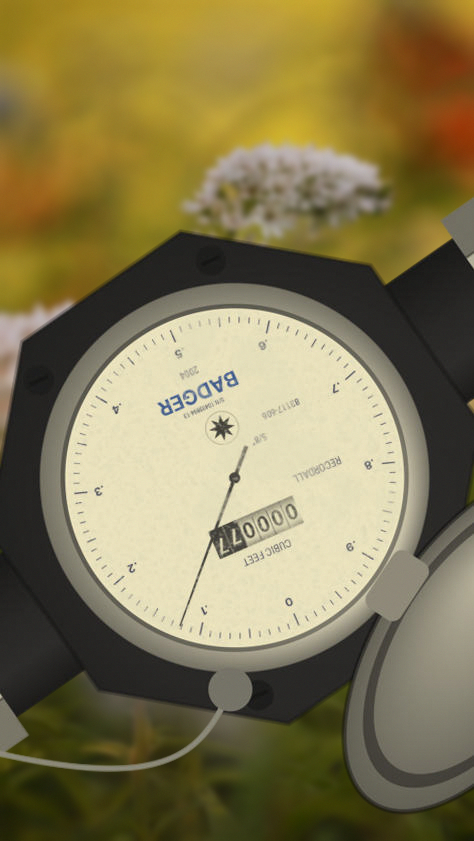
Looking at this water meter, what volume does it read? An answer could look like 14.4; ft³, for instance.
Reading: 77.12; ft³
